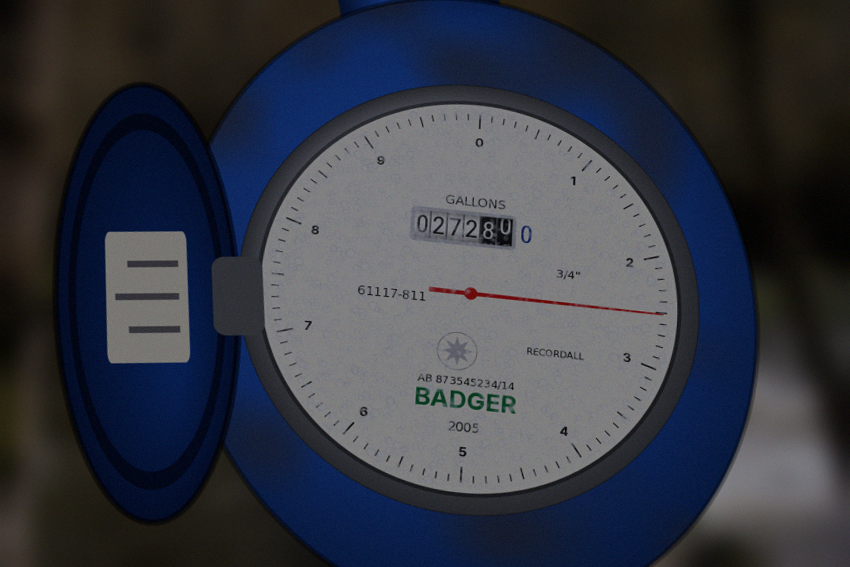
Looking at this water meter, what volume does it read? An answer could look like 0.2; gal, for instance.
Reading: 272802.5; gal
